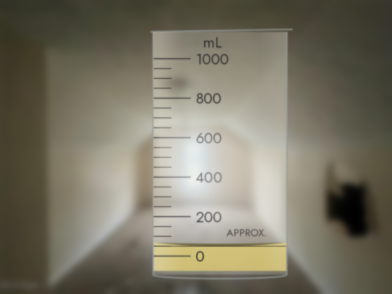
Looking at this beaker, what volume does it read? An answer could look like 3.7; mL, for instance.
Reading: 50; mL
